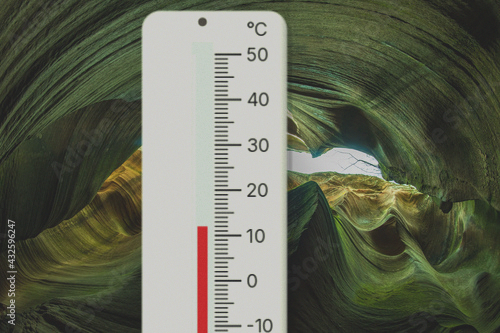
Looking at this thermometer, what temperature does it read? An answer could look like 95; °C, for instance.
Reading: 12; °C
